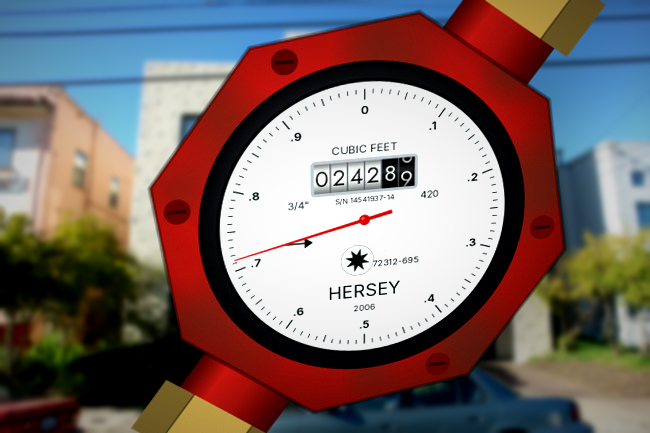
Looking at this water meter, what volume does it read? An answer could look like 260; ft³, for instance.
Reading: 24288.71; ft³
